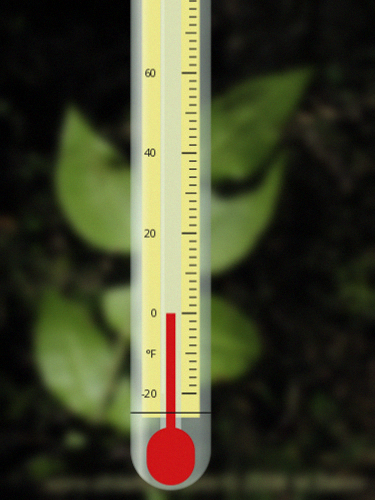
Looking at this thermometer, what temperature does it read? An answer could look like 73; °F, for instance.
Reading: 0; °F
